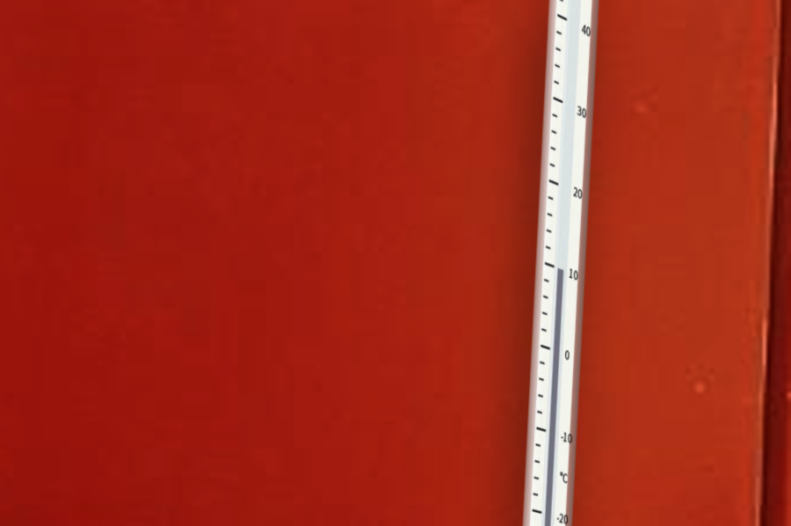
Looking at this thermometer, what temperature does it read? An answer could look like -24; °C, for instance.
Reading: 10; °C
